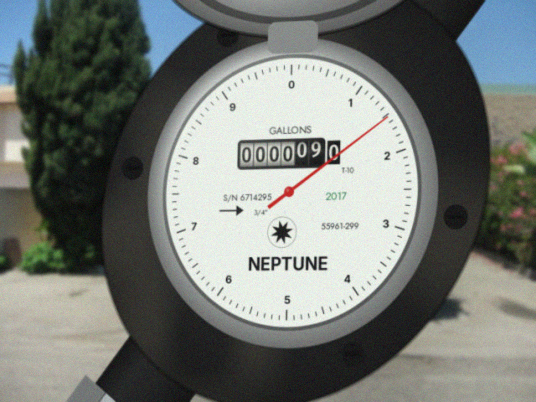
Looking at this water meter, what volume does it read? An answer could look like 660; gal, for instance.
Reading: 91.5; gal
